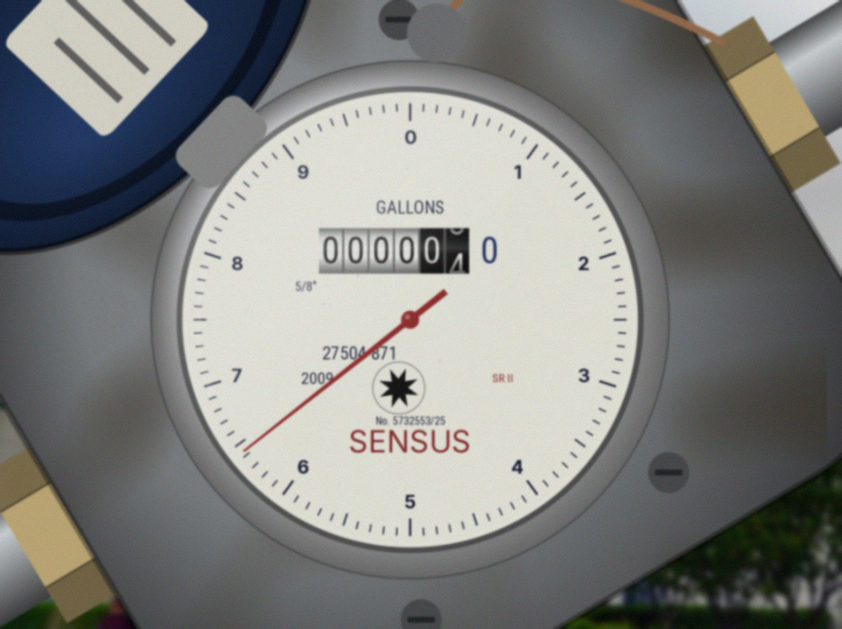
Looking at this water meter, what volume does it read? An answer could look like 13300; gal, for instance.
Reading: 36.4; gal
